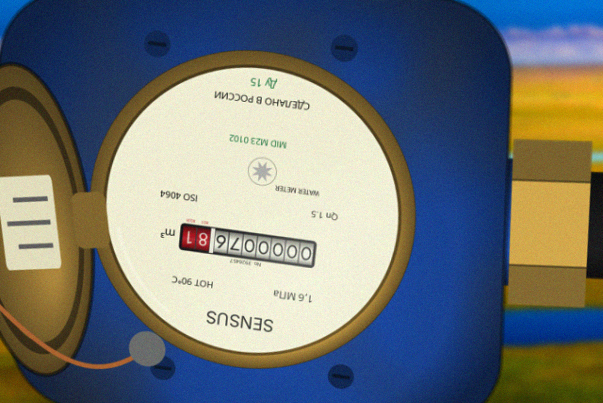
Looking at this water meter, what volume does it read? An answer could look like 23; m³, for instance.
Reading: 76.81; m³
